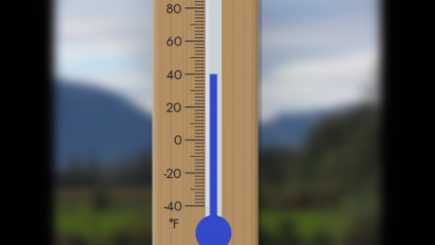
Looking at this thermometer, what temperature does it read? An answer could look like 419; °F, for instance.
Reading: 40; °F
